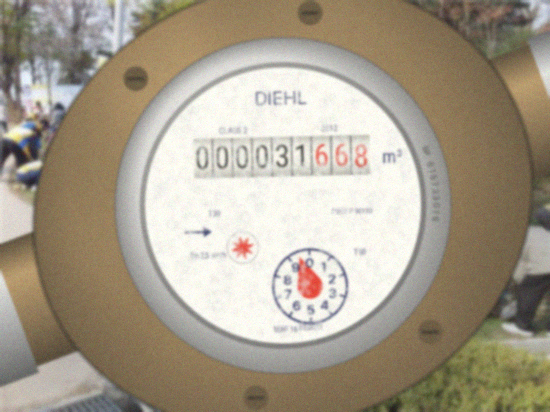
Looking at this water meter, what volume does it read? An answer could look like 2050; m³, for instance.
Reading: 31.6679; m³
